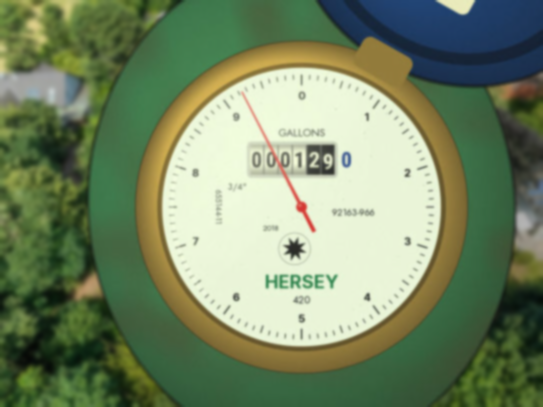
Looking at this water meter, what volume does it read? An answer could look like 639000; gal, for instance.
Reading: 1289.2; gal
